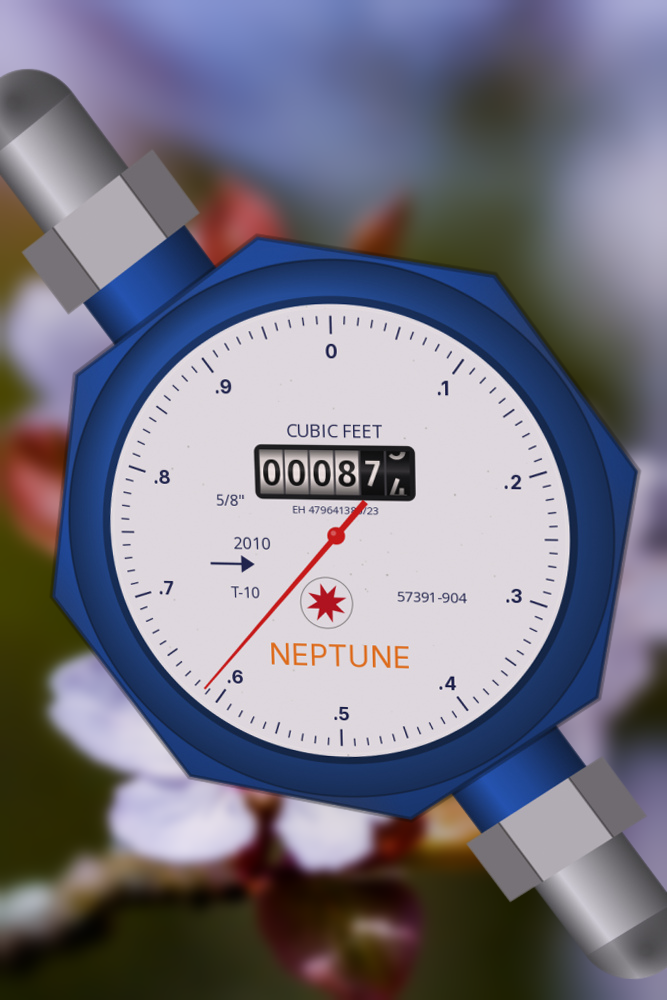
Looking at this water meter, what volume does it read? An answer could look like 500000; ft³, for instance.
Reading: 873.61; ft³
